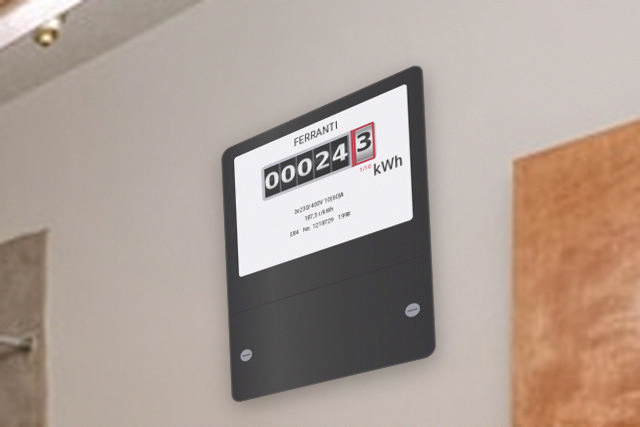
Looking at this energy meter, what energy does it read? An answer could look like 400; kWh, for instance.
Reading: 24.3; kWh
